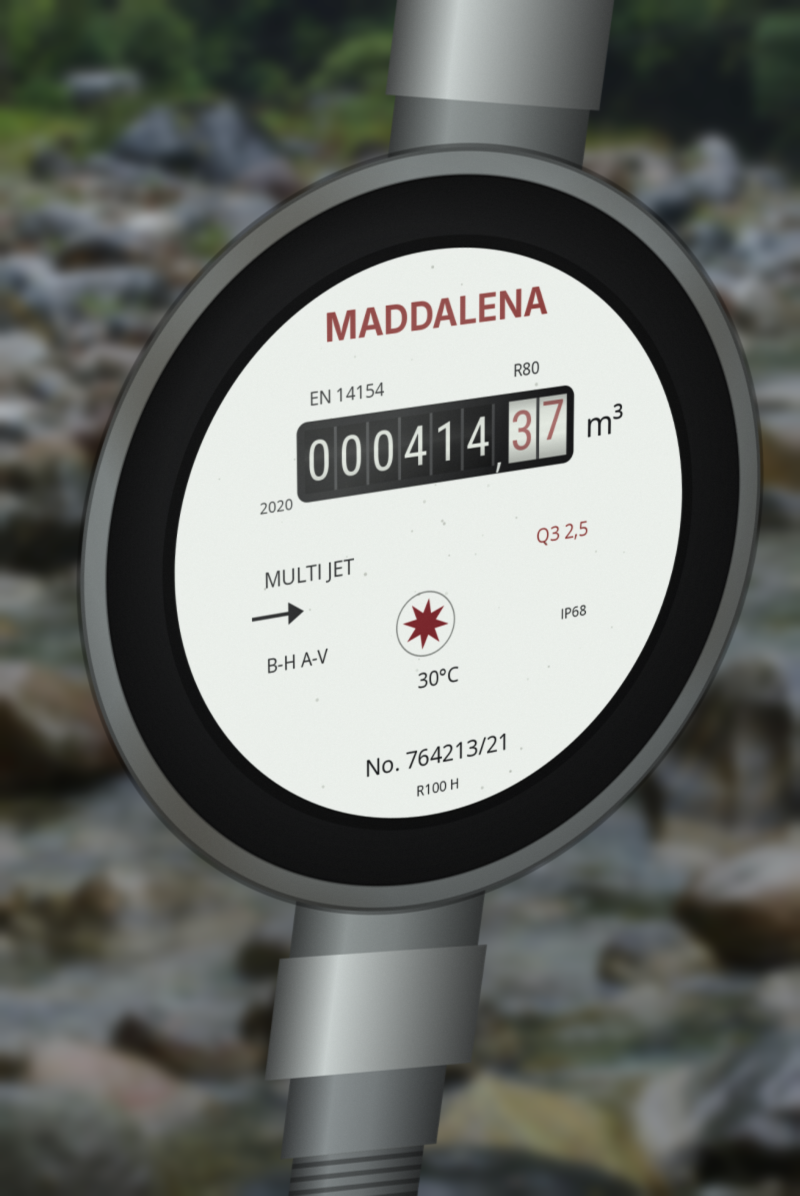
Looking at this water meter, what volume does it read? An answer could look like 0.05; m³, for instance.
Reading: 414.37; m³
